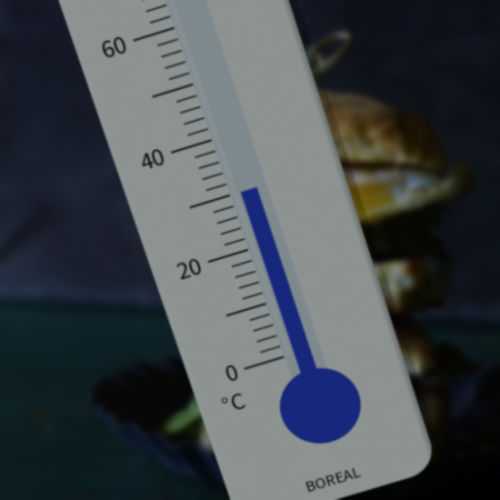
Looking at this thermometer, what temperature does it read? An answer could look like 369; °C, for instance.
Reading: 30; °C
